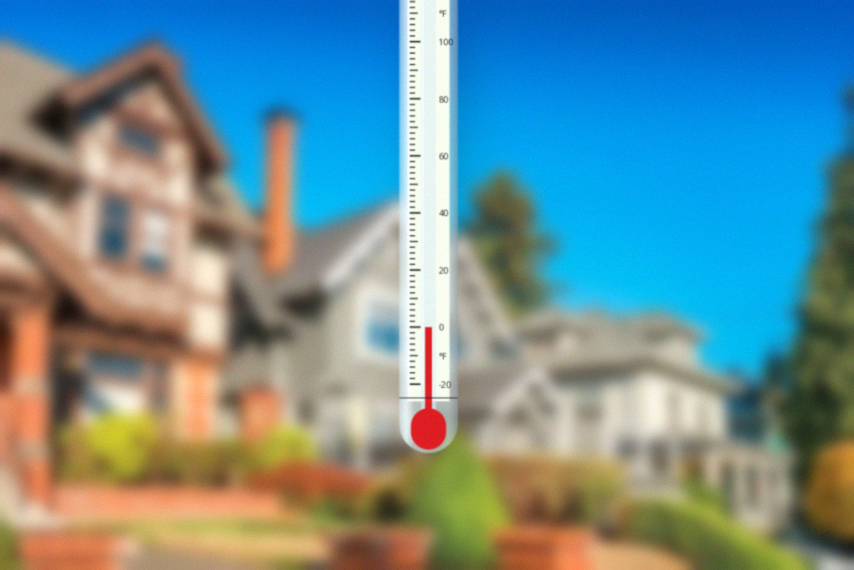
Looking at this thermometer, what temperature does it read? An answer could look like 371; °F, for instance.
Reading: 0; °F
